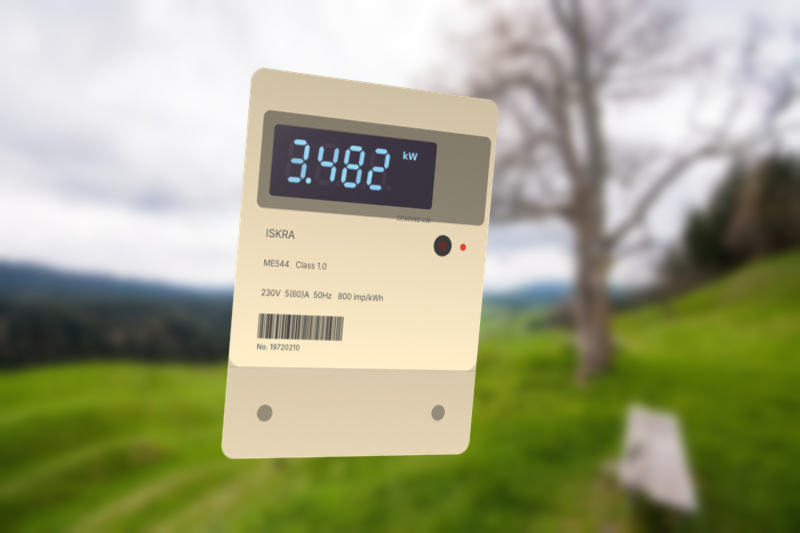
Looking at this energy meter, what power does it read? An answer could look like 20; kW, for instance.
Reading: 3.482; kW
